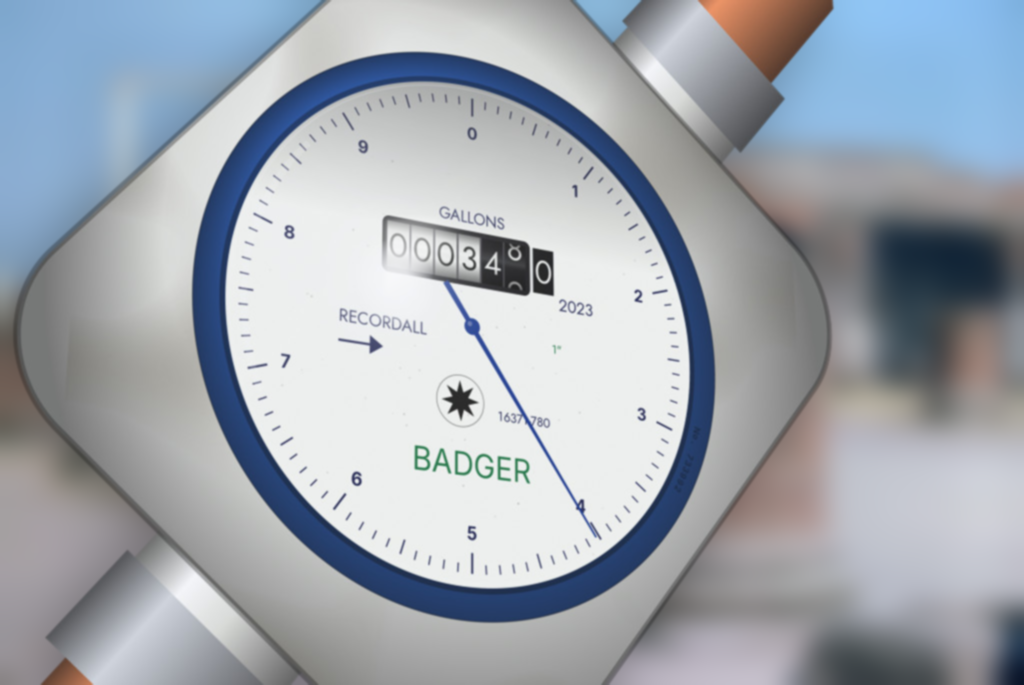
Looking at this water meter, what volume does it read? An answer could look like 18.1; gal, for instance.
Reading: 3484.0; gal
